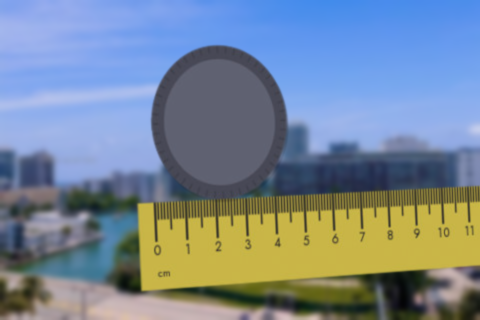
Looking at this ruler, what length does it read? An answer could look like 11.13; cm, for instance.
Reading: 4.5; cm
